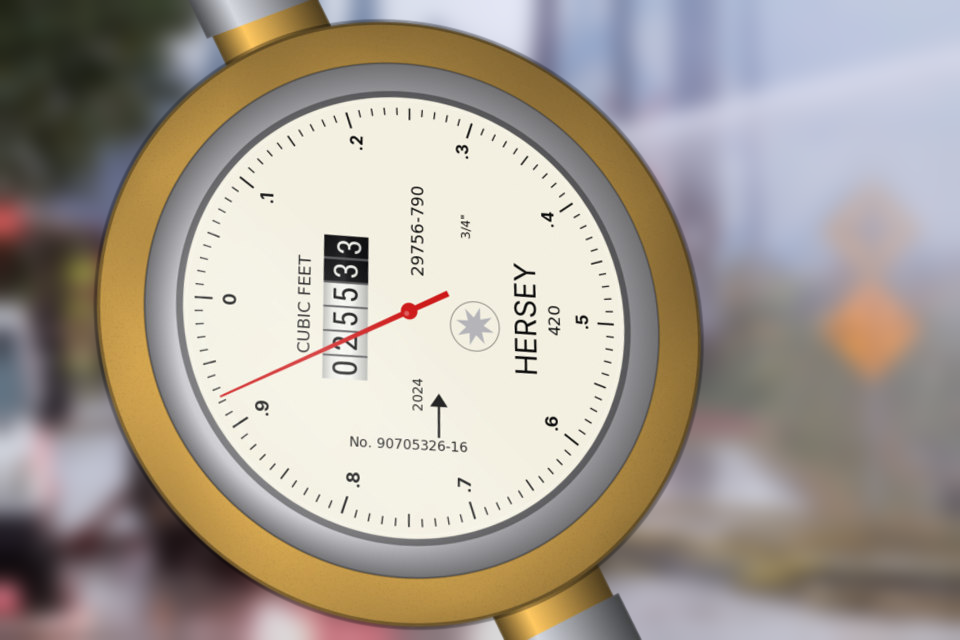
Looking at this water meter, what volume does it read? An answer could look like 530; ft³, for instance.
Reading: 25532.92; ft³
